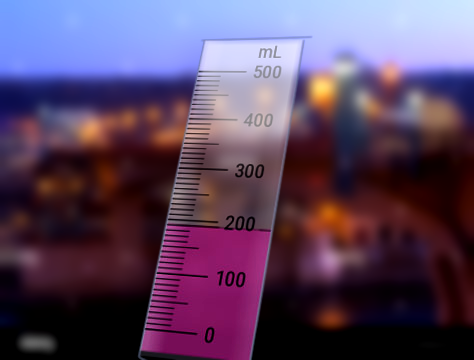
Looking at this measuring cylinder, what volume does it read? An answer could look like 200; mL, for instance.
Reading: 190; mL
